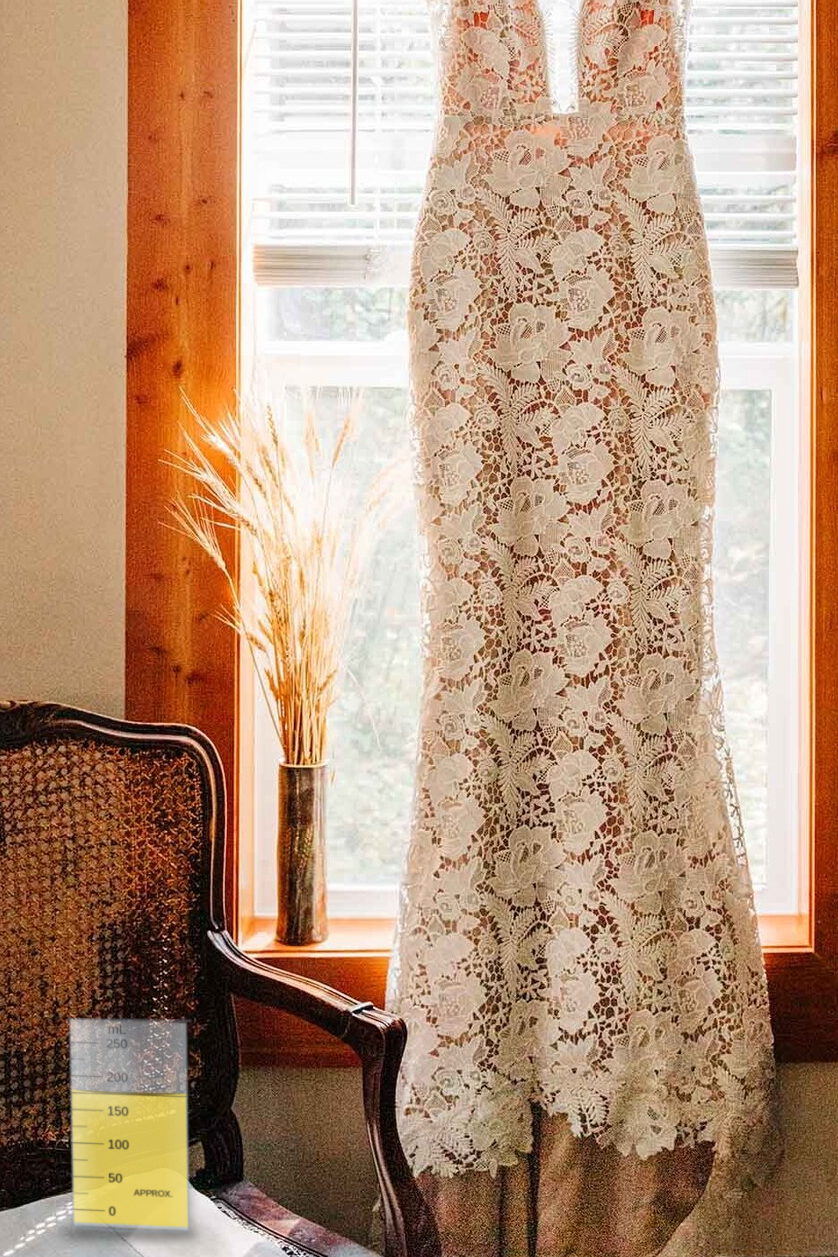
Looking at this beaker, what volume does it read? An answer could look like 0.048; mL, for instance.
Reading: 175; mL
